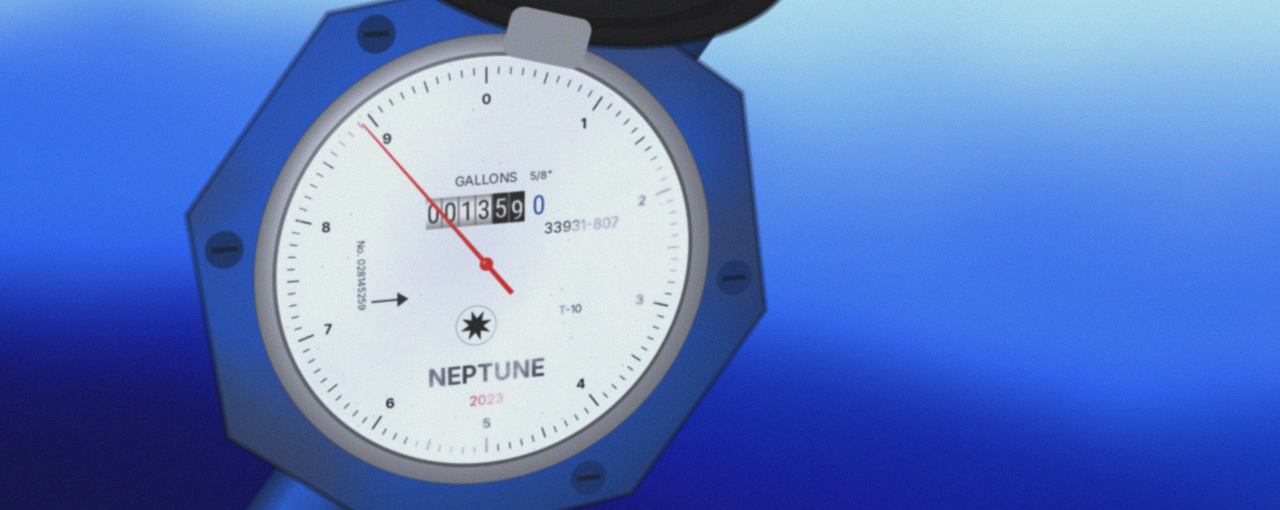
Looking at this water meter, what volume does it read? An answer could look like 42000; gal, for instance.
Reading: 13588.9; gal
